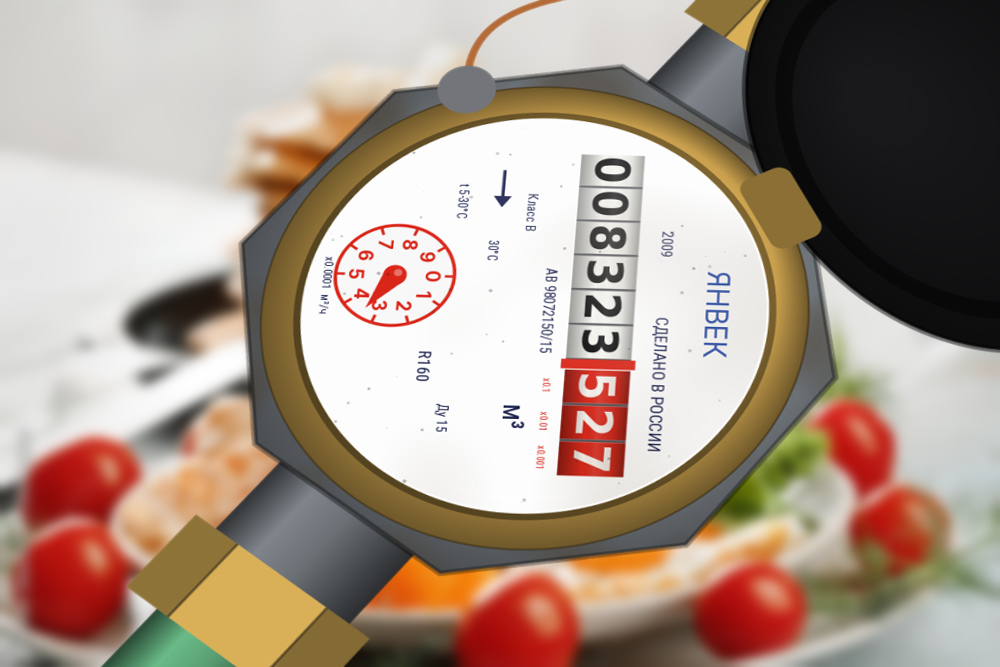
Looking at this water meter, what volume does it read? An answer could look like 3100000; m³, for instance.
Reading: 8323.5273; m³
